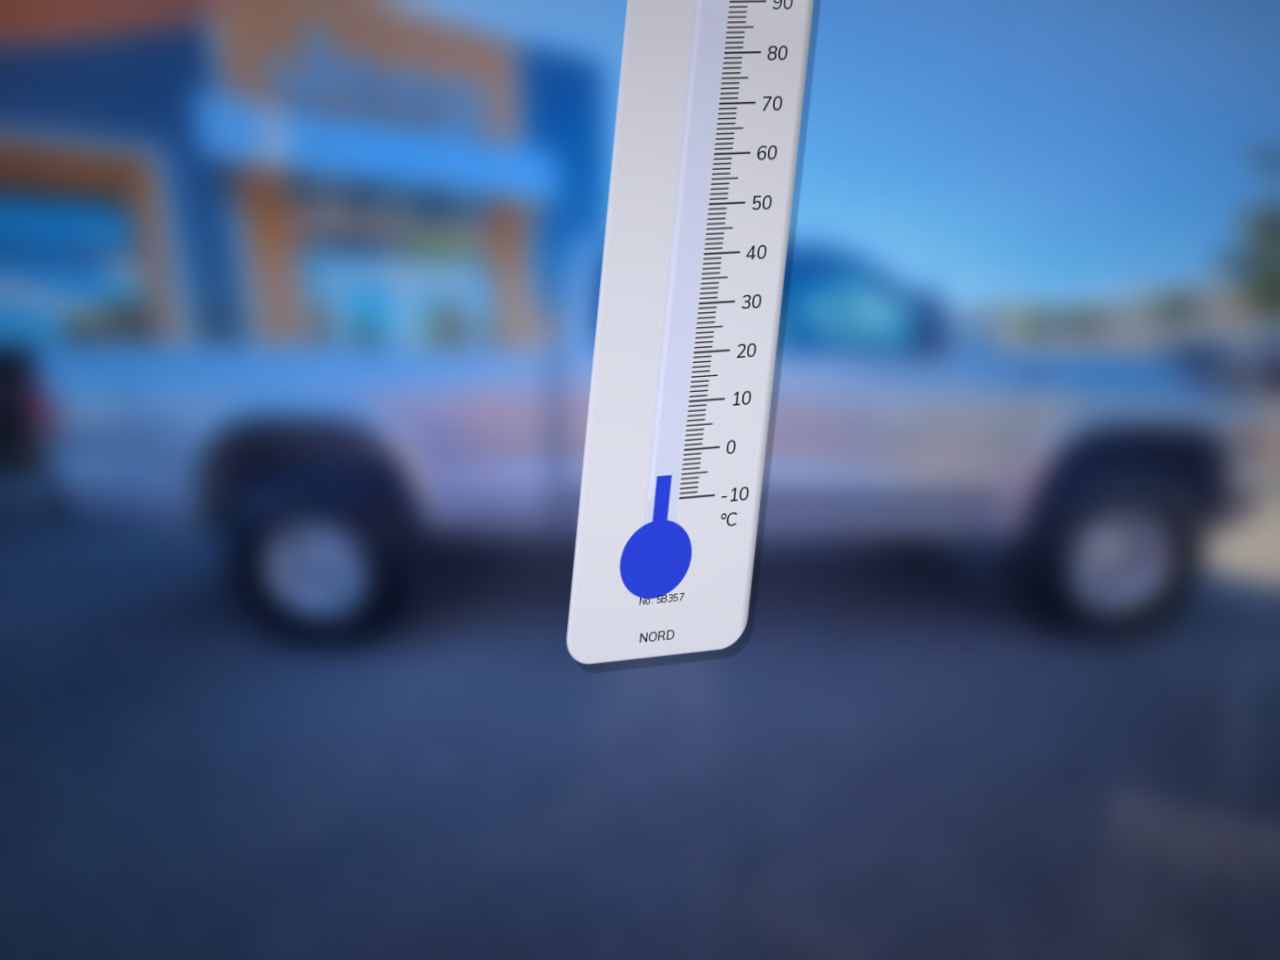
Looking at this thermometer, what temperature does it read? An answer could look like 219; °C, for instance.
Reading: -5; °C
